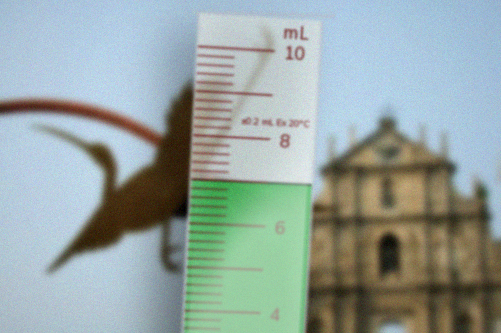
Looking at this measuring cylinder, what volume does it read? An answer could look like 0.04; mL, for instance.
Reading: 7; mL
